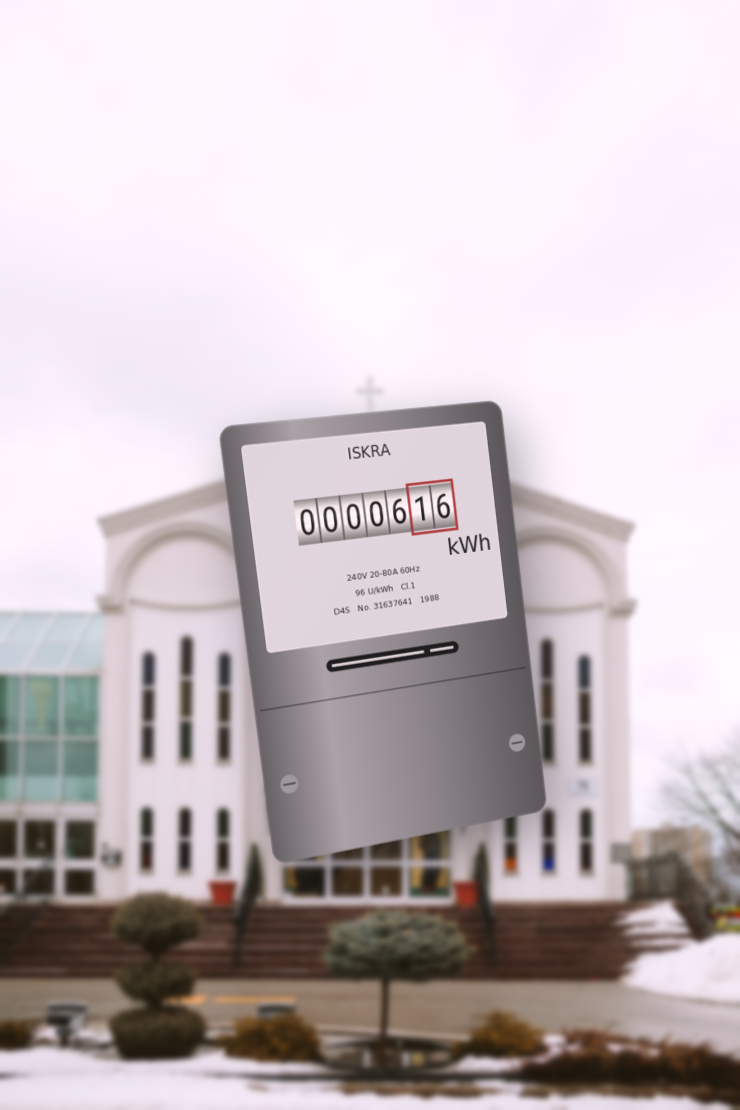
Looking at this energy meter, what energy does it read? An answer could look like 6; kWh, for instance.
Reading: 6.16; kWh
